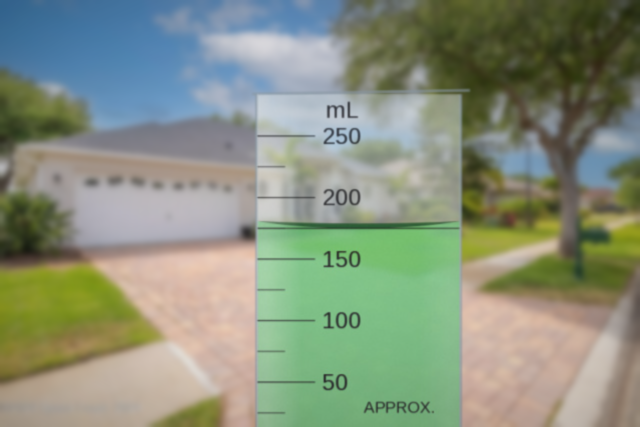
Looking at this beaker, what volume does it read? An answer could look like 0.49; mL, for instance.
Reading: 175; mL
